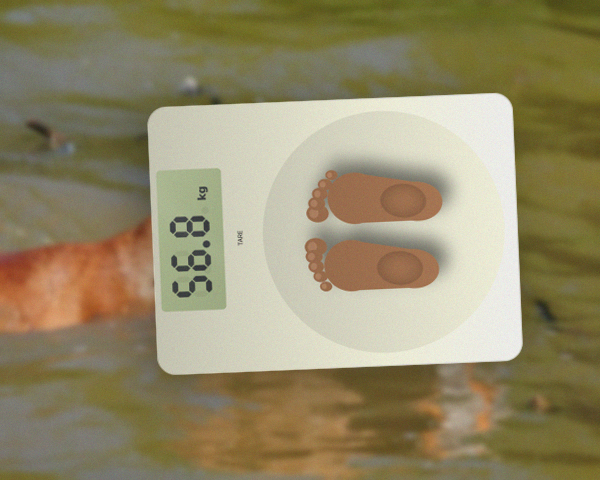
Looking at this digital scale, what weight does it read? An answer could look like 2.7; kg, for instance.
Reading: 56.8; kg
